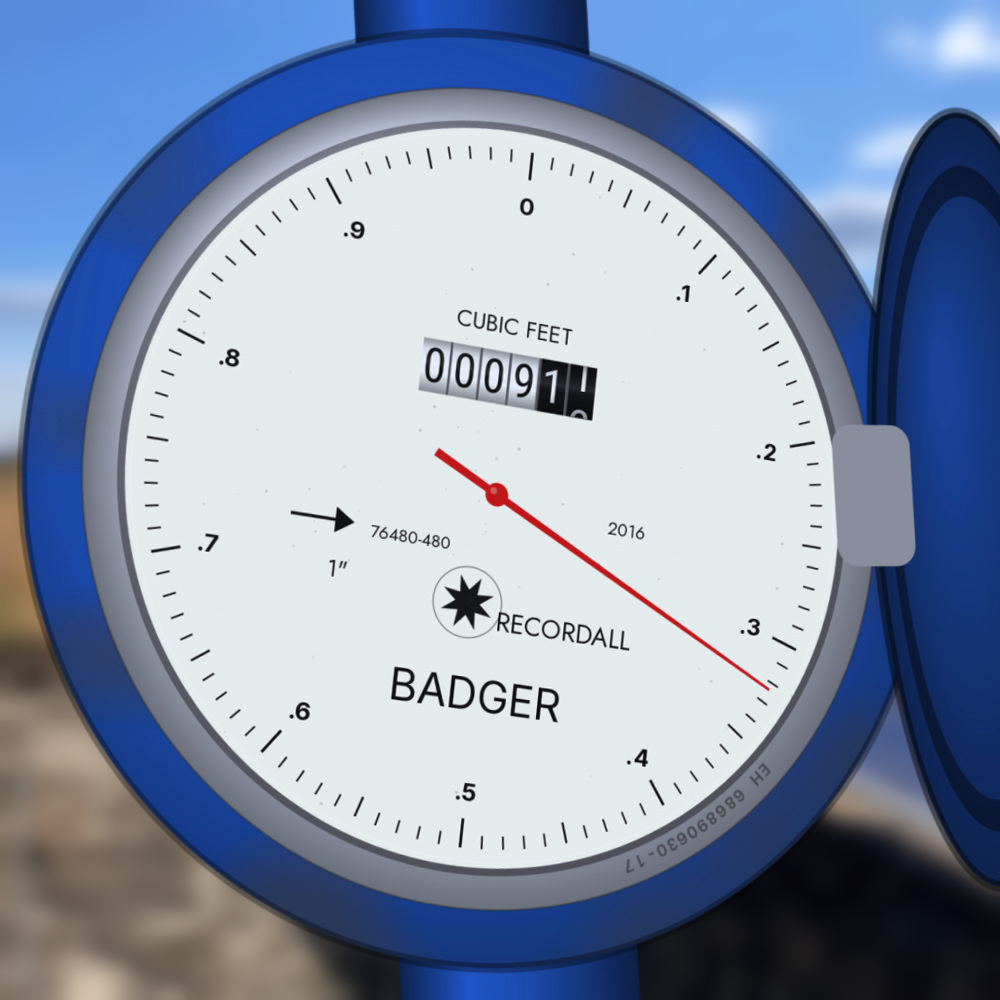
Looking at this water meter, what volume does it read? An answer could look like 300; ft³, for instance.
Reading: 911.32; ft³
